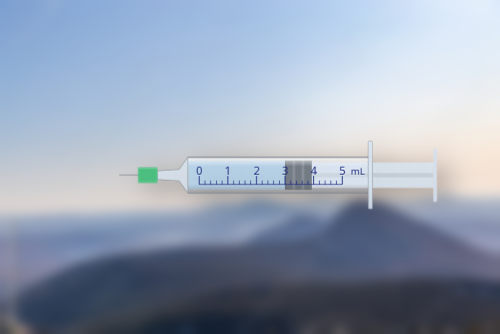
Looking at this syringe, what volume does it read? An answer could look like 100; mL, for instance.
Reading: 3; mL
